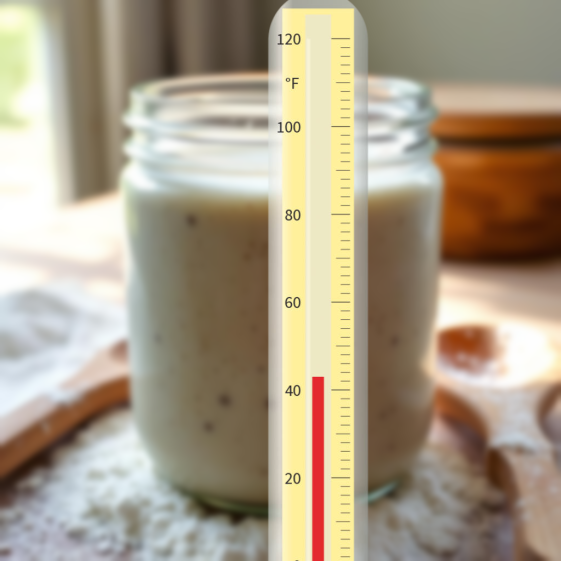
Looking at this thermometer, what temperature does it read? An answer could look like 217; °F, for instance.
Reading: 43; °F
